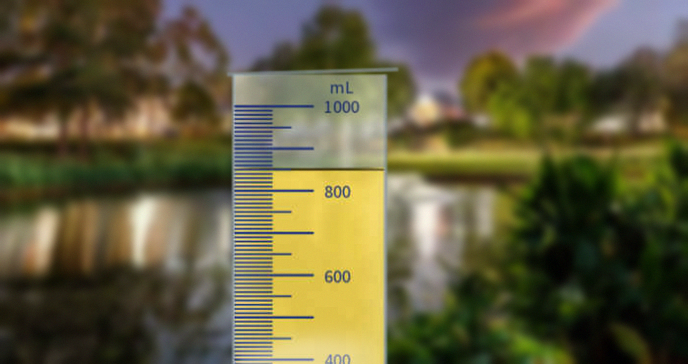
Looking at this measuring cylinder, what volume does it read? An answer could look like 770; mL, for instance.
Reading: 850; mL
